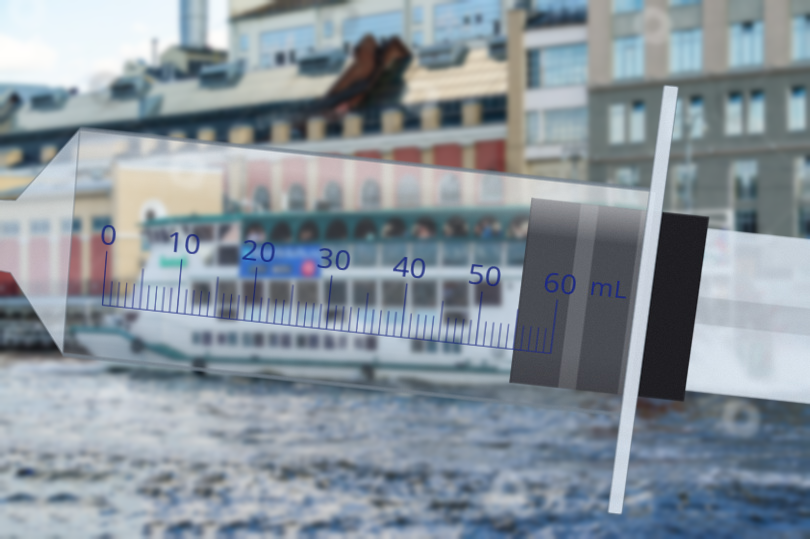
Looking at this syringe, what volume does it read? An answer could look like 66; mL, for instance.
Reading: 55; mL
